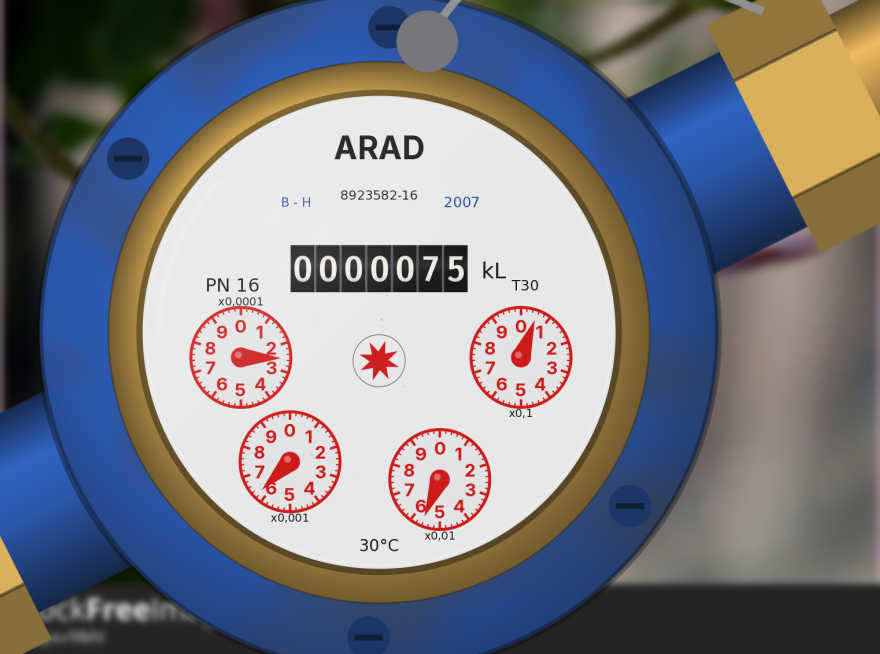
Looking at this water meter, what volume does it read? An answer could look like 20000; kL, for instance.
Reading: 75.0562; kL
